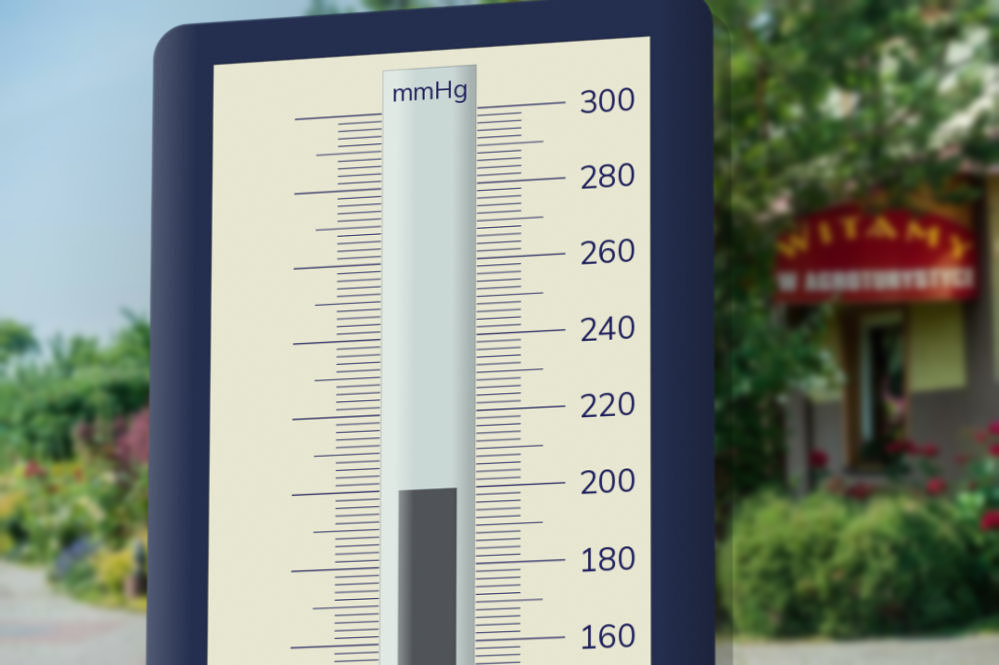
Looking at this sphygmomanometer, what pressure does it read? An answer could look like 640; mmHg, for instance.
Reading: 200; mmHg
